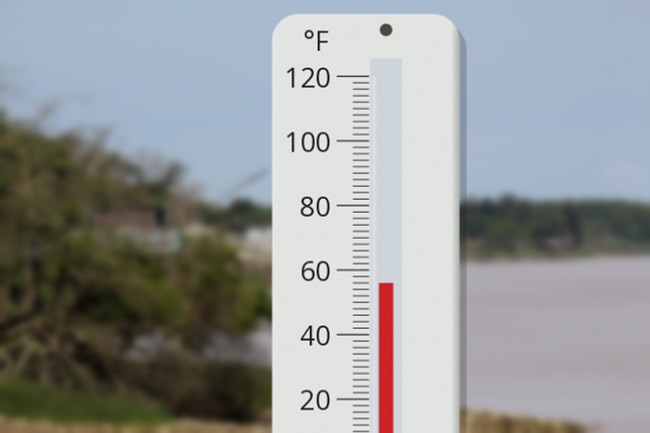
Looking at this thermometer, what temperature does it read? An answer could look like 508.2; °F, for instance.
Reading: 56; °F
